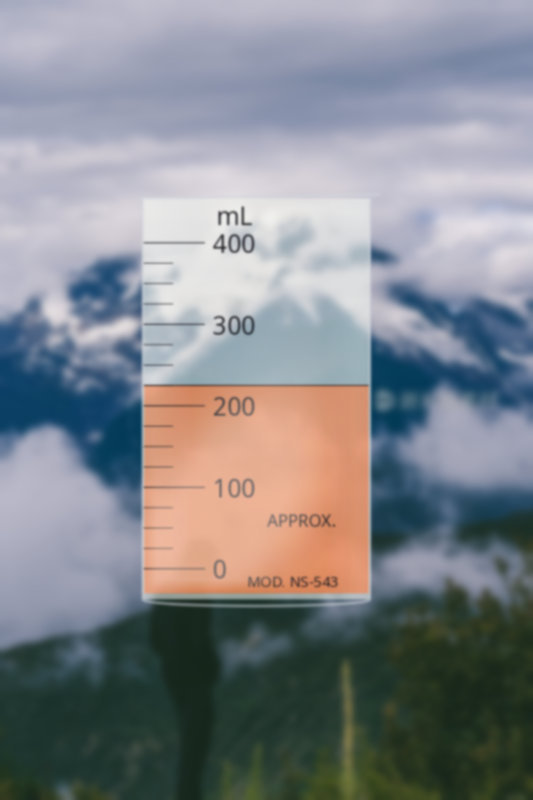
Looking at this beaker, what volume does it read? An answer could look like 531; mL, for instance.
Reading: 225; mL
